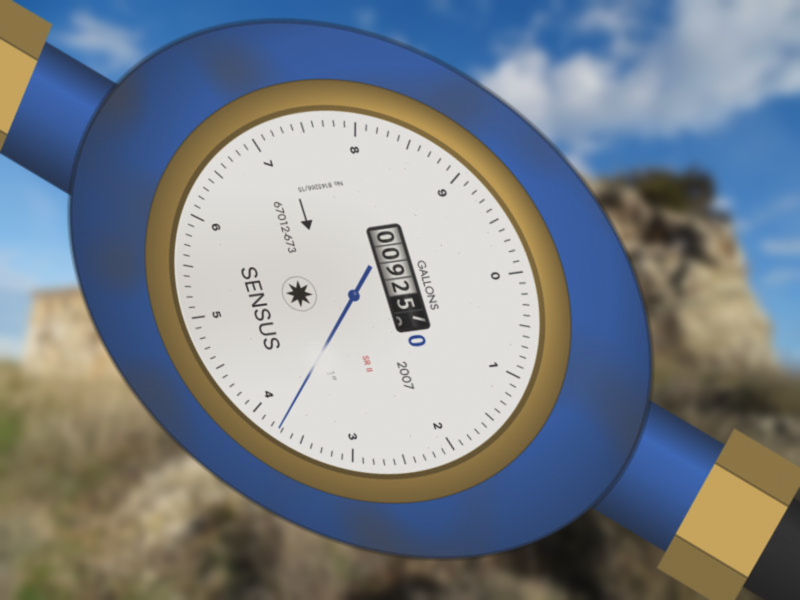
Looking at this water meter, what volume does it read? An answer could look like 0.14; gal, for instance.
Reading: 92573.7; gal
